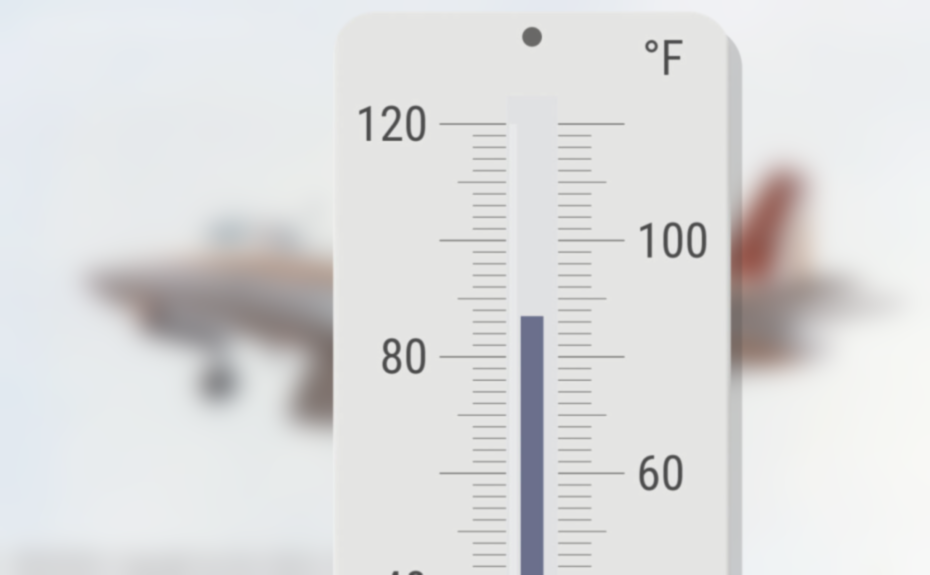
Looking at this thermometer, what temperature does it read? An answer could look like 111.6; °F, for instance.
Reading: 87; °F
